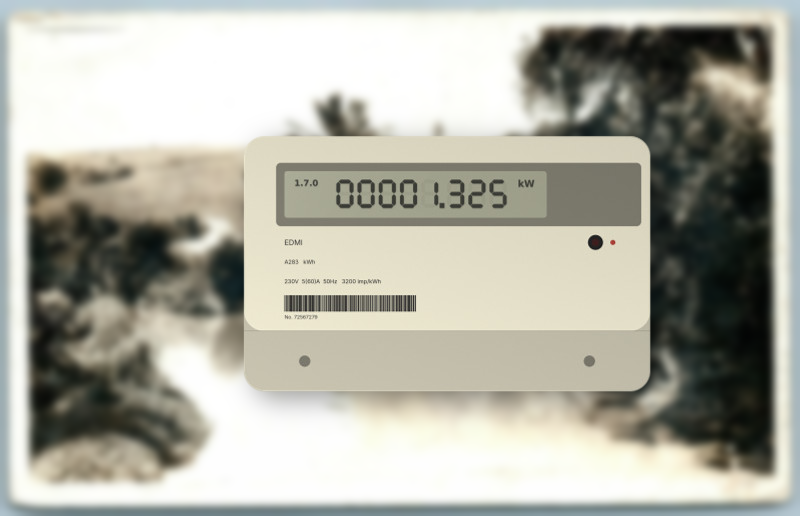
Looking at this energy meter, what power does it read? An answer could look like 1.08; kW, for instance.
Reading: 1.325; kW
